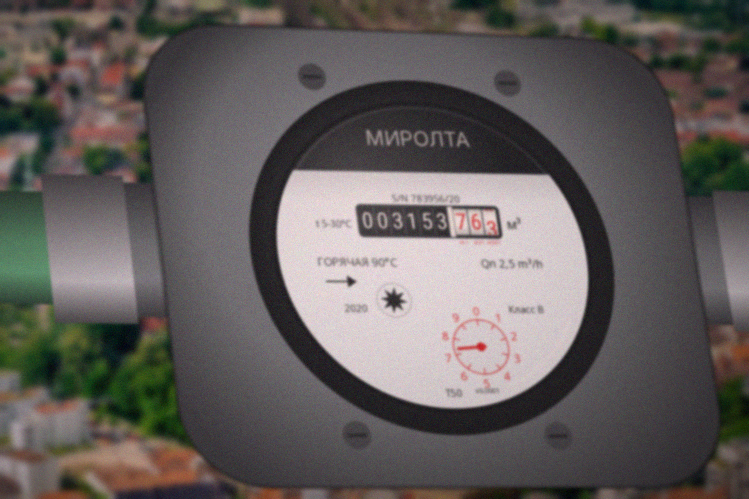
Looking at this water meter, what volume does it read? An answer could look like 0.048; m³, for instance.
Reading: 3153.7627; m³
